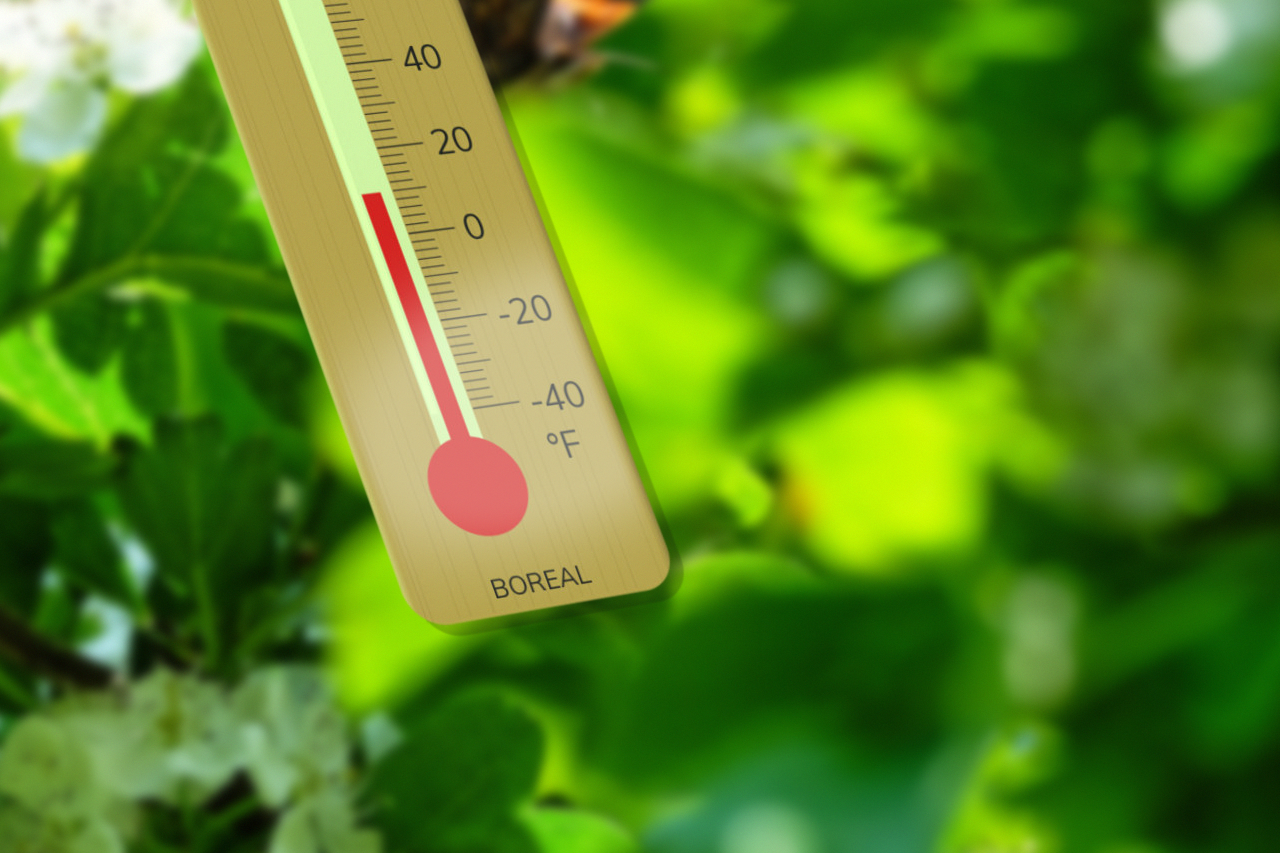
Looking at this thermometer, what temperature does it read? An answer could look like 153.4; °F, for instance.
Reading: 10; °F
